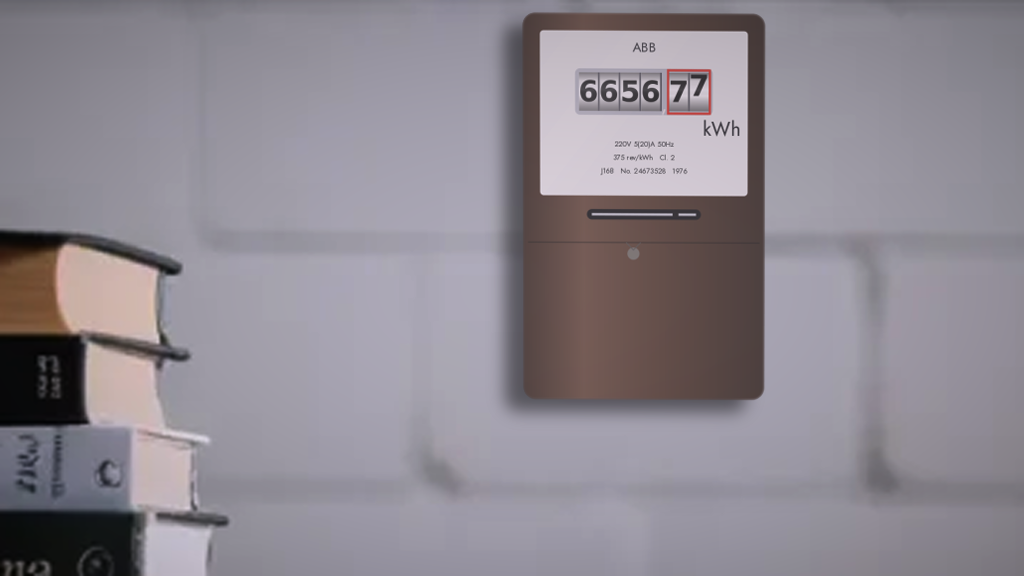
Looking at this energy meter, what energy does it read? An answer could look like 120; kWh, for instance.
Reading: 6656.77; kWh
